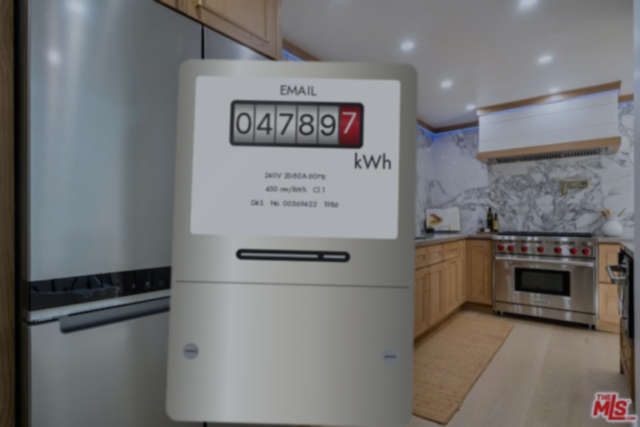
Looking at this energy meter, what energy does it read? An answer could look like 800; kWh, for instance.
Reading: 4789.7; kWh
